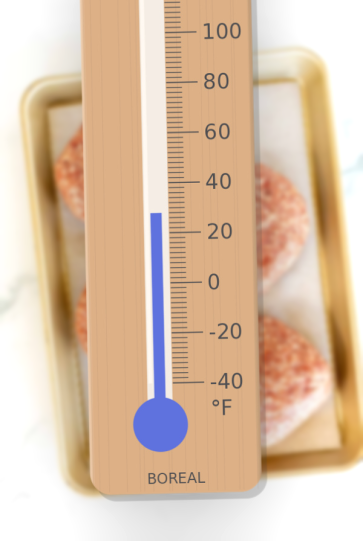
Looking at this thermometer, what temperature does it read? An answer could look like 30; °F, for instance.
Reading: 28; °F
